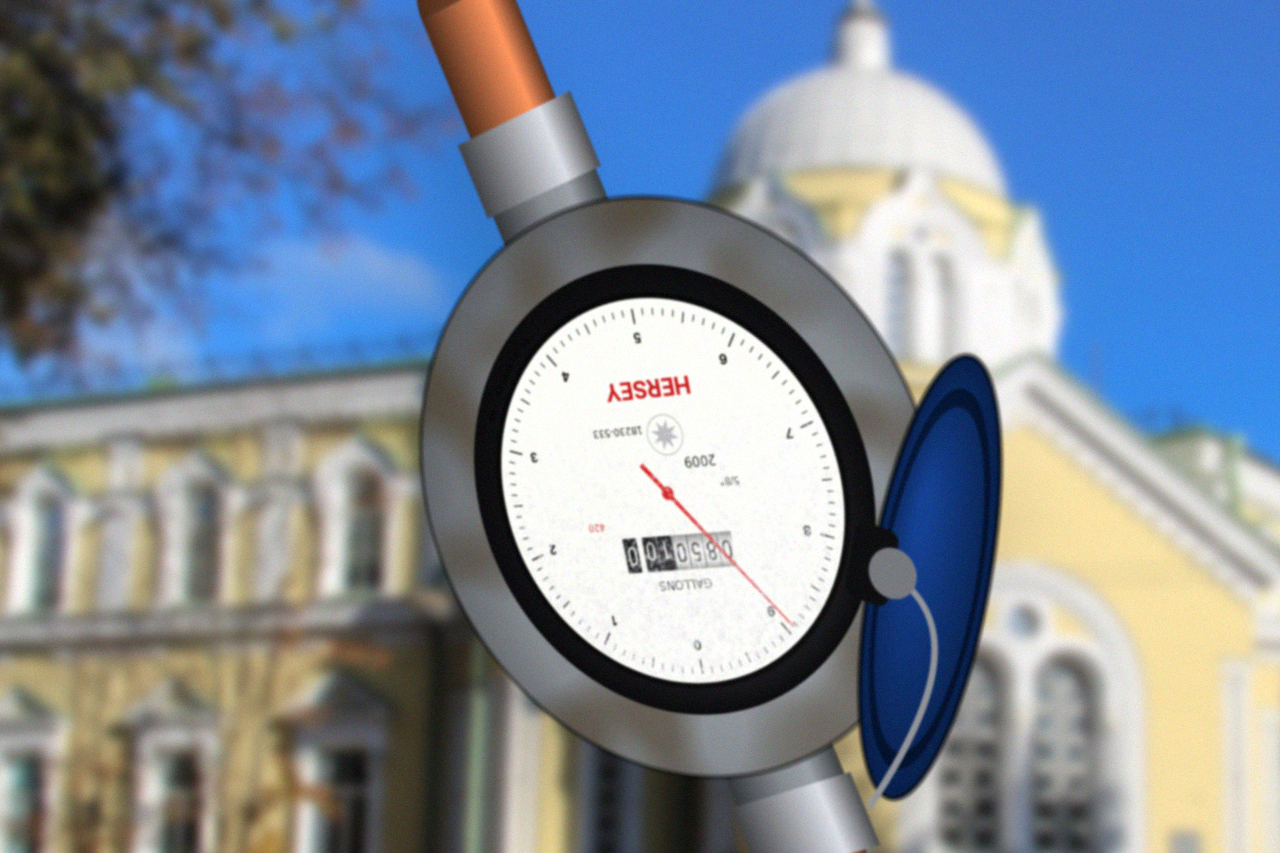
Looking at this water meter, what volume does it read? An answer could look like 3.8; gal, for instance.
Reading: 850098.9; gal
